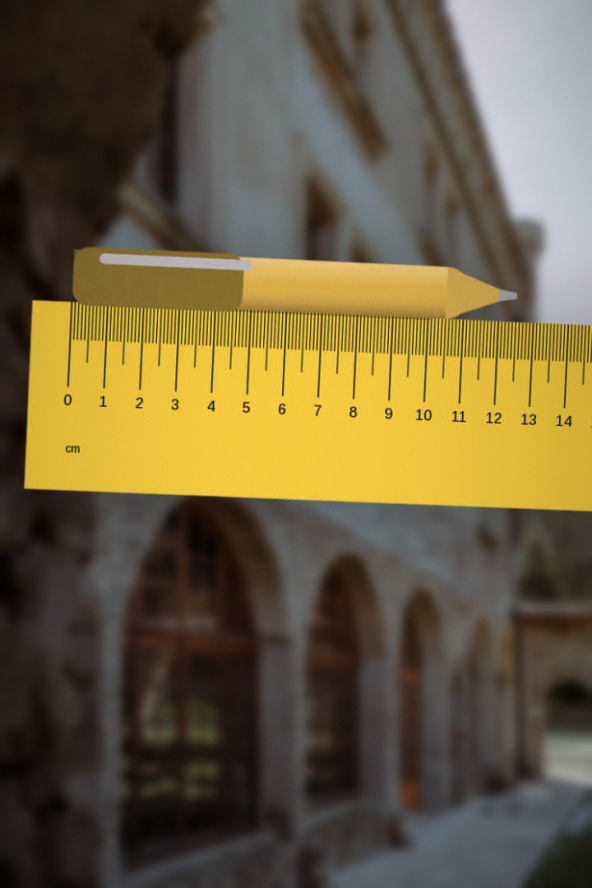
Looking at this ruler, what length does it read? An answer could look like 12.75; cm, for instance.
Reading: 12.5; cm
